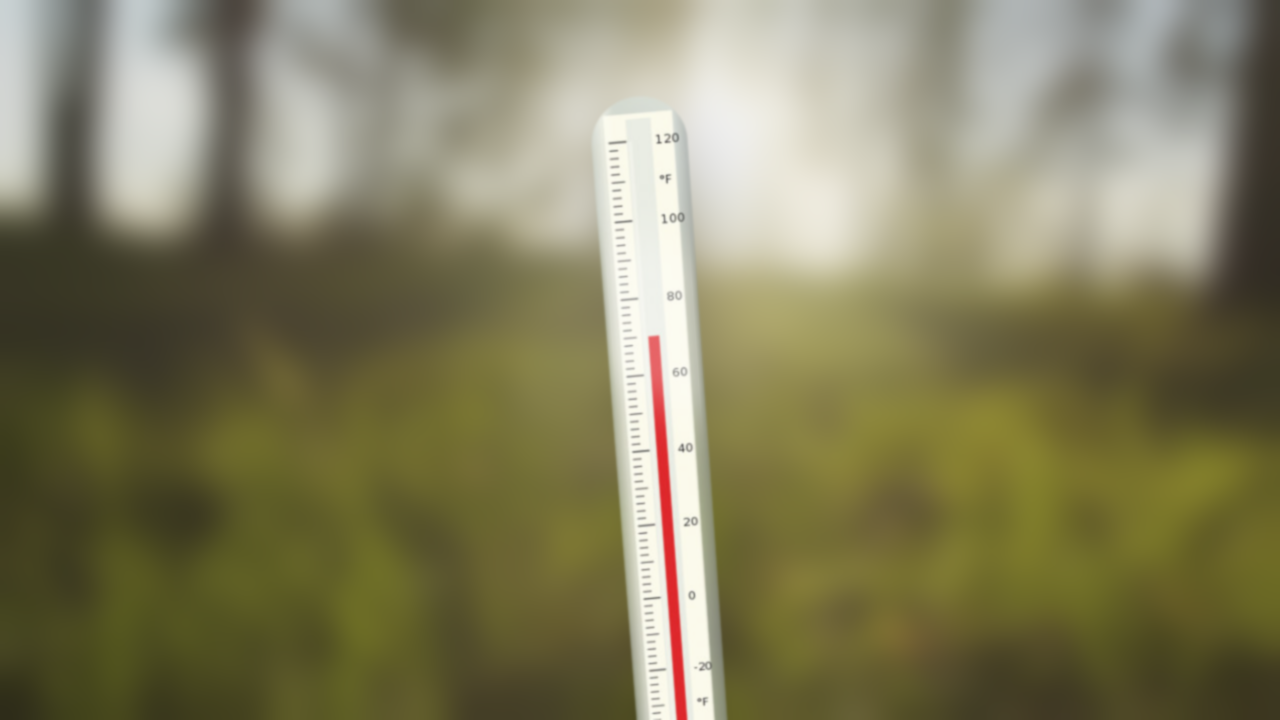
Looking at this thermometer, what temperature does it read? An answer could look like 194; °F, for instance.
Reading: 70; °F
